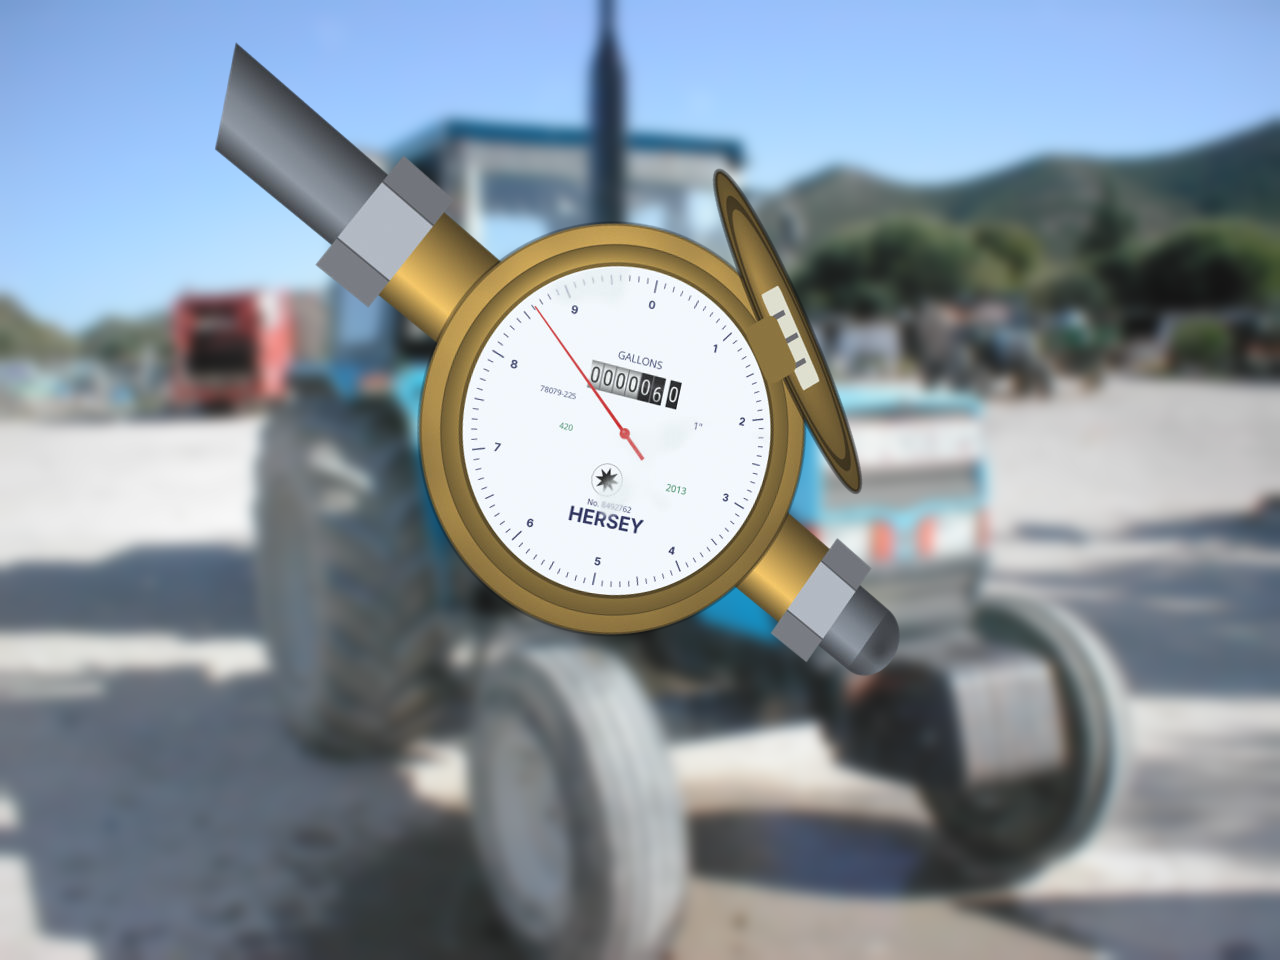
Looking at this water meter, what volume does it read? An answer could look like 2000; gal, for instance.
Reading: 58.6; gal
